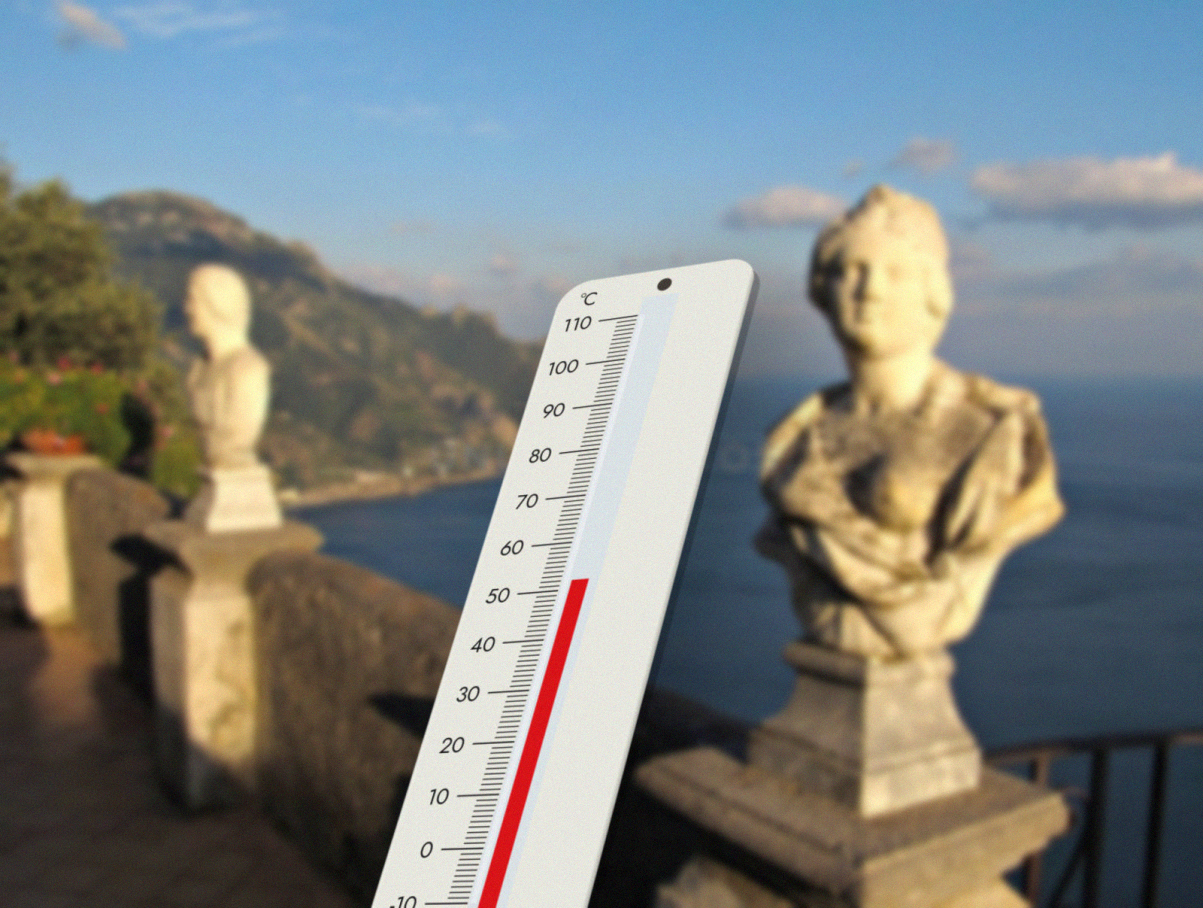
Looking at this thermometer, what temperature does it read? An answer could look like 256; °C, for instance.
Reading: 52; °C
